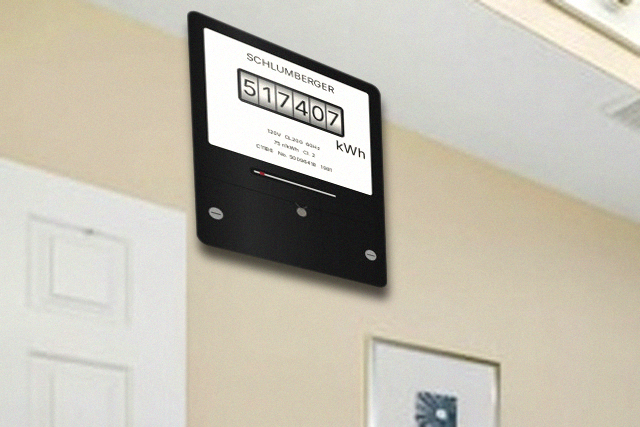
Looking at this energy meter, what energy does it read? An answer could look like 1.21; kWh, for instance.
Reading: 517407; kWh
